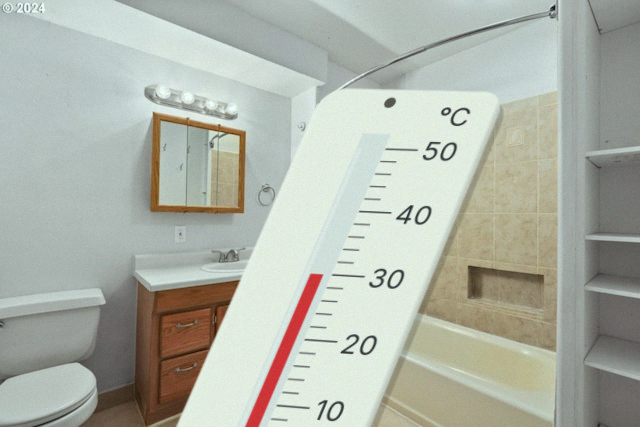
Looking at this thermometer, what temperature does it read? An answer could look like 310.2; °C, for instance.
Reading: 30; °C
